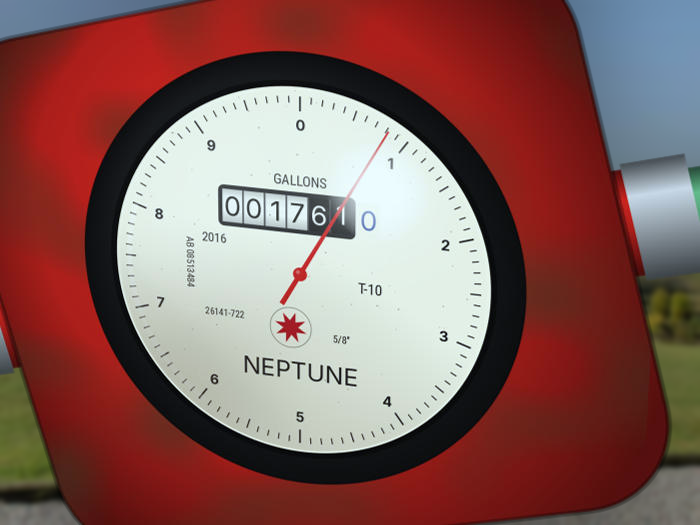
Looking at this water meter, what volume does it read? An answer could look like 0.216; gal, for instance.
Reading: 17610.8; gal
